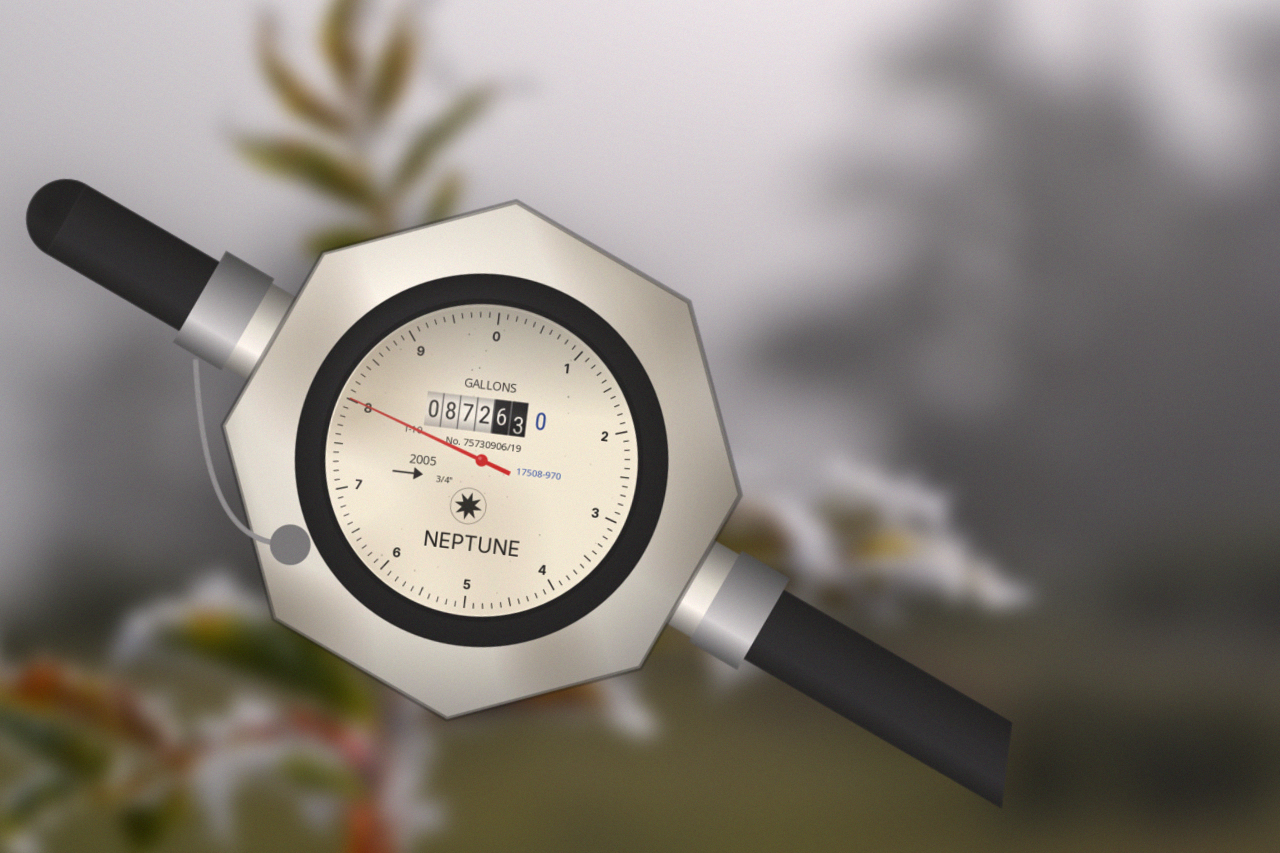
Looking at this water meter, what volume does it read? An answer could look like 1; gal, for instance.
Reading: 872628.0; gal
